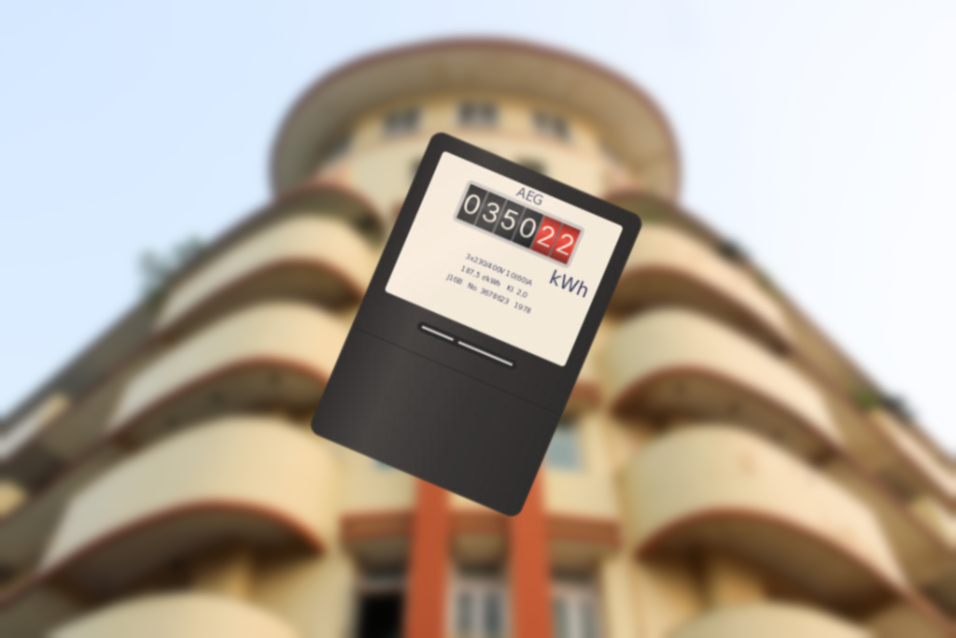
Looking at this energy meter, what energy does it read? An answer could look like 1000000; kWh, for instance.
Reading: 350.22; kWh
